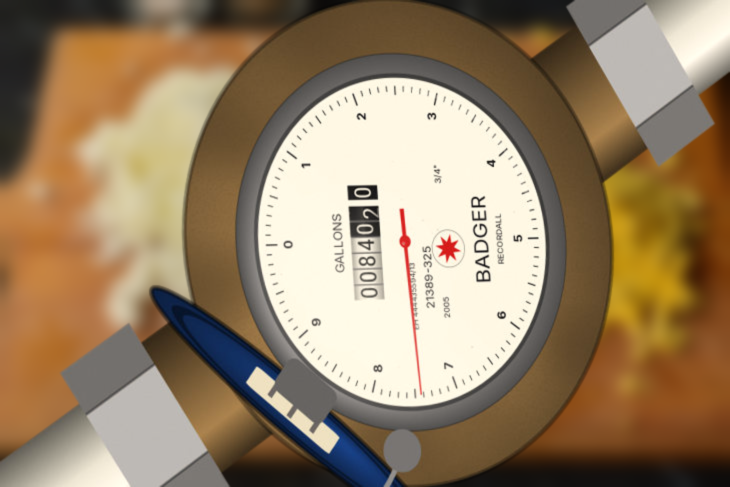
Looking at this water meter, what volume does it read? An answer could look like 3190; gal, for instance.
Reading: 84017.4; gal
